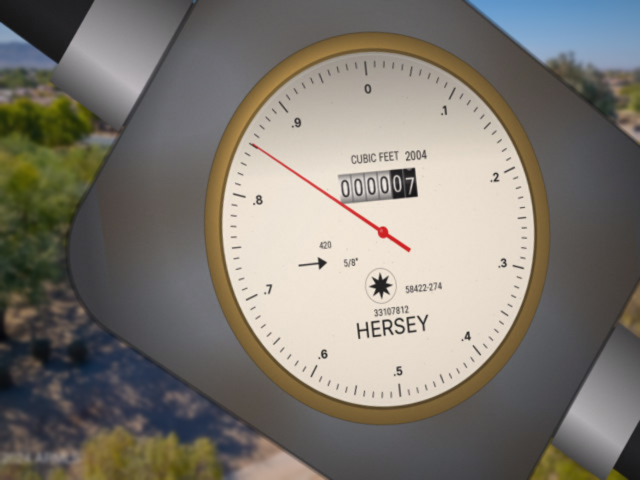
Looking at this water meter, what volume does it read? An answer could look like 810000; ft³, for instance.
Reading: 6.85; ft³
